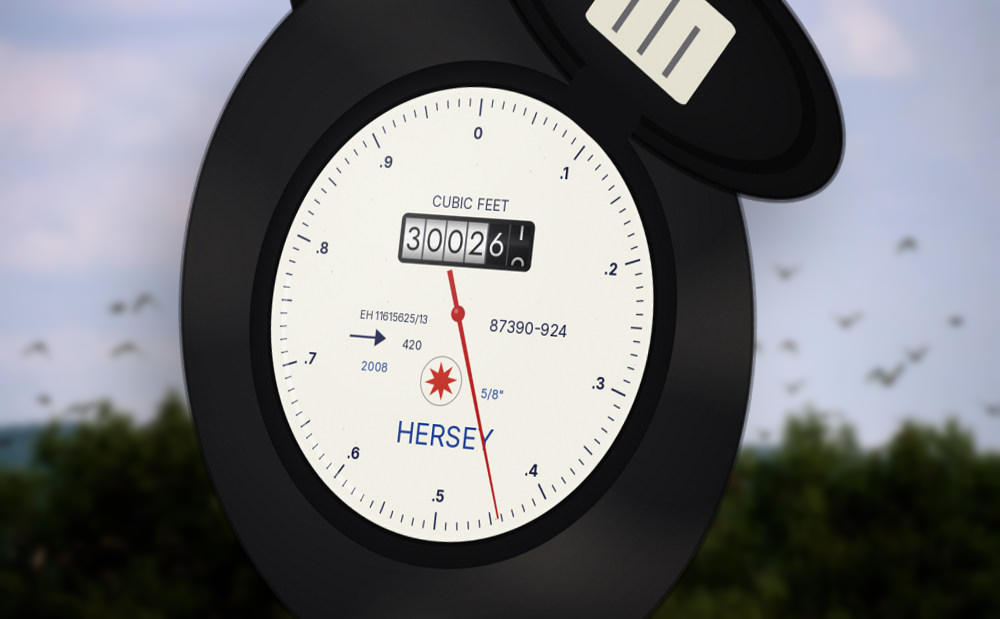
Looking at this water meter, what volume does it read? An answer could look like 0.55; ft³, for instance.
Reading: 300261.44; ft³
